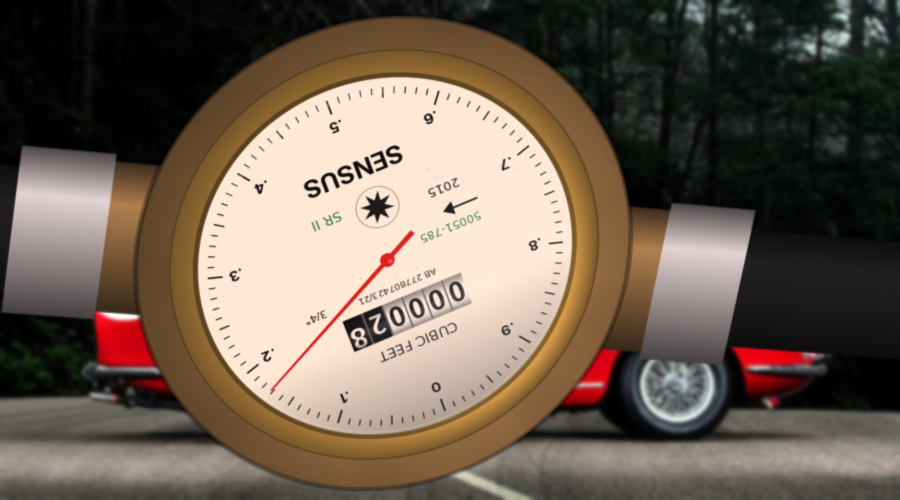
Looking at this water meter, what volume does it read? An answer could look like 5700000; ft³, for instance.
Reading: 28.17; ft³
